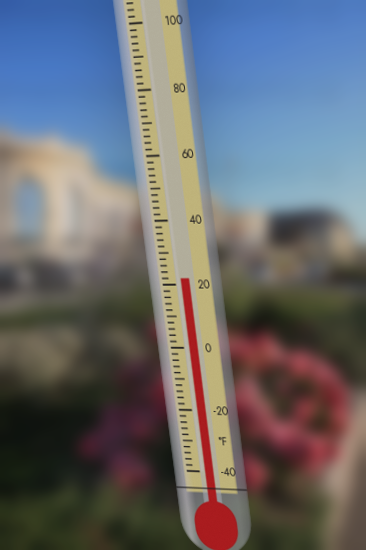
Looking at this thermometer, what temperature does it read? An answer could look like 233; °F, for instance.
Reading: 22; °F
